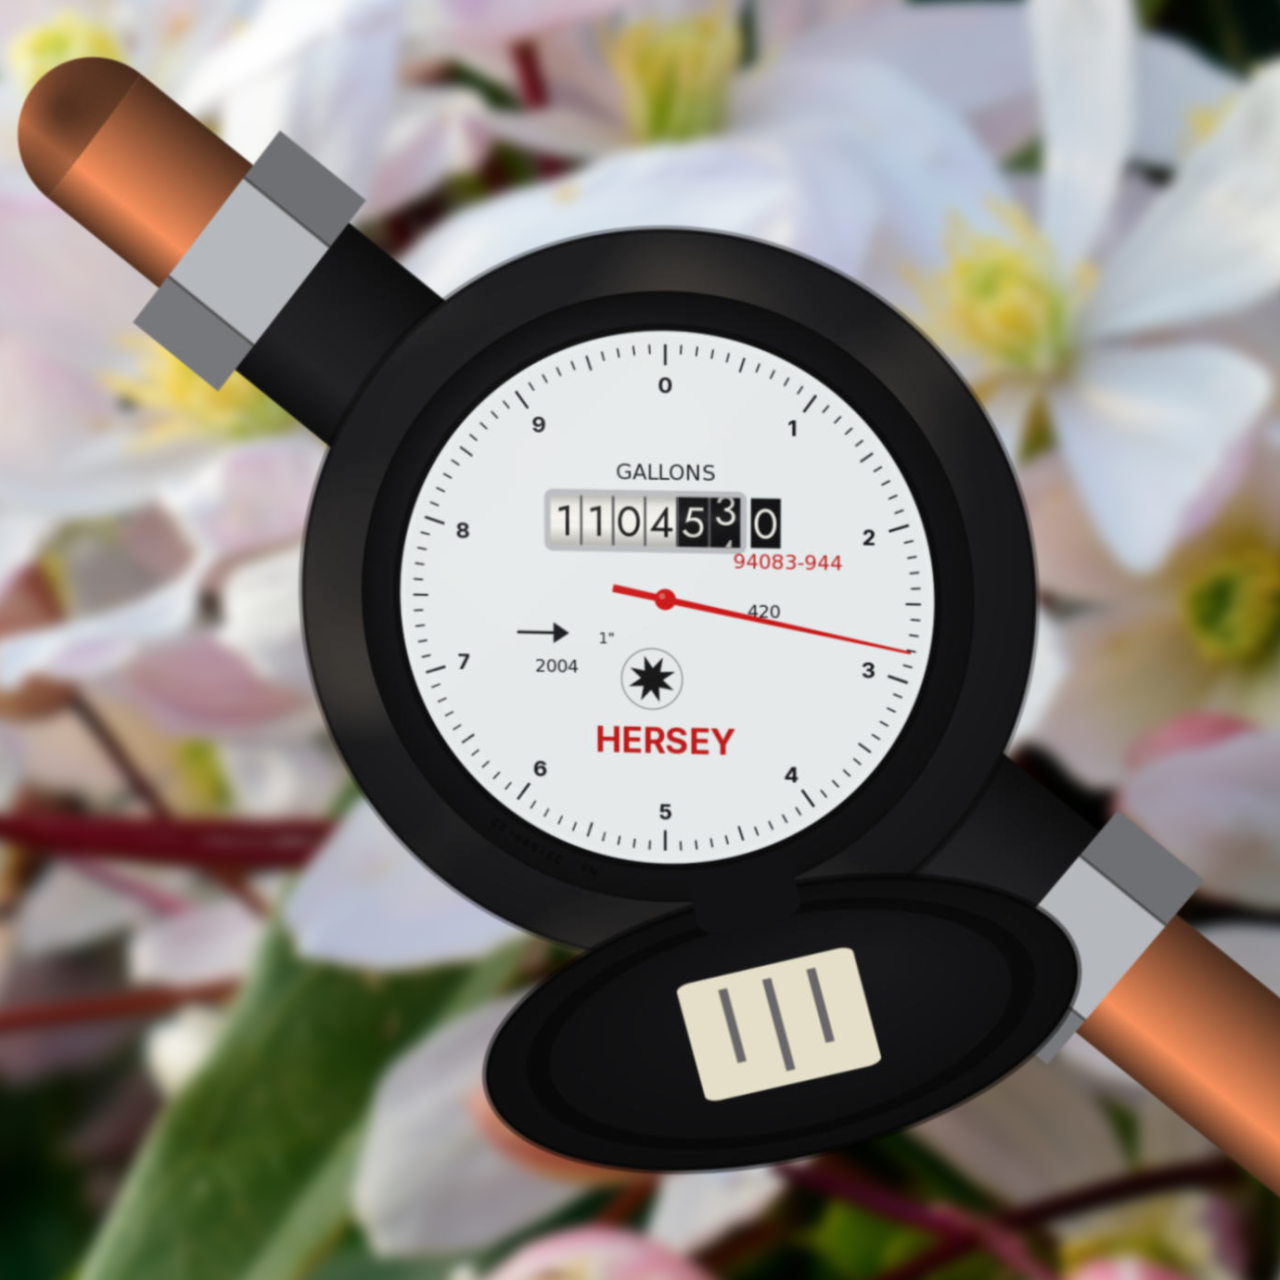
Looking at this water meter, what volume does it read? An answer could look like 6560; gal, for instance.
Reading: 1104532.8; gal
